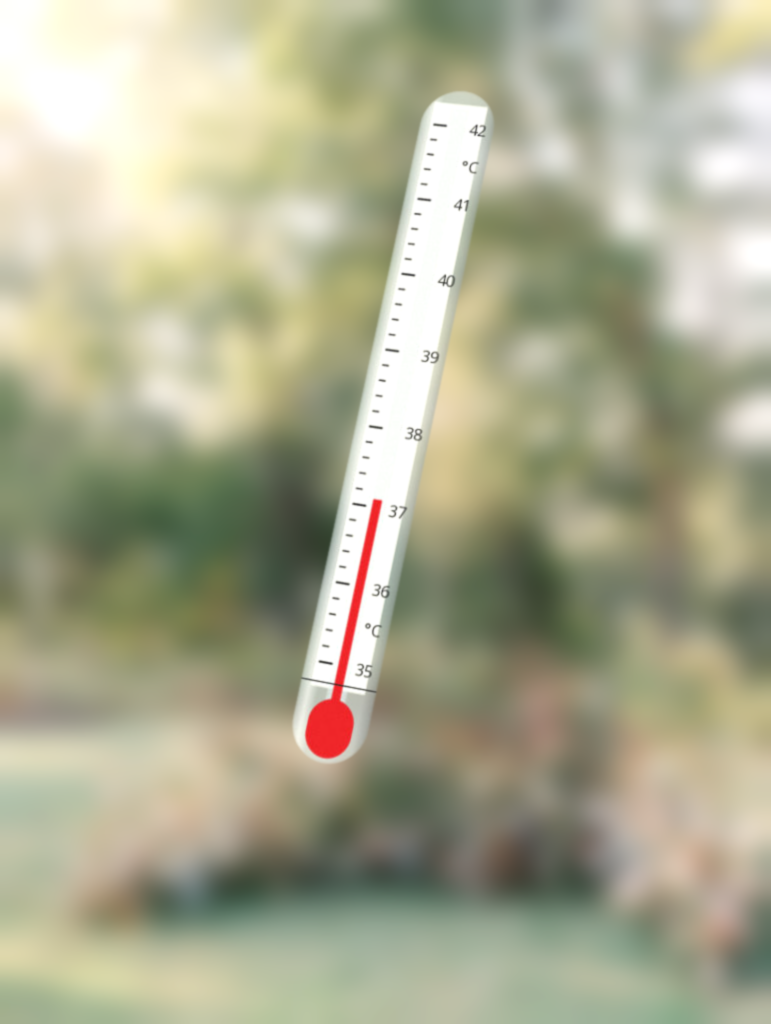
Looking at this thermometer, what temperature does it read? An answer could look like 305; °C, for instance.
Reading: 37.1; °C
